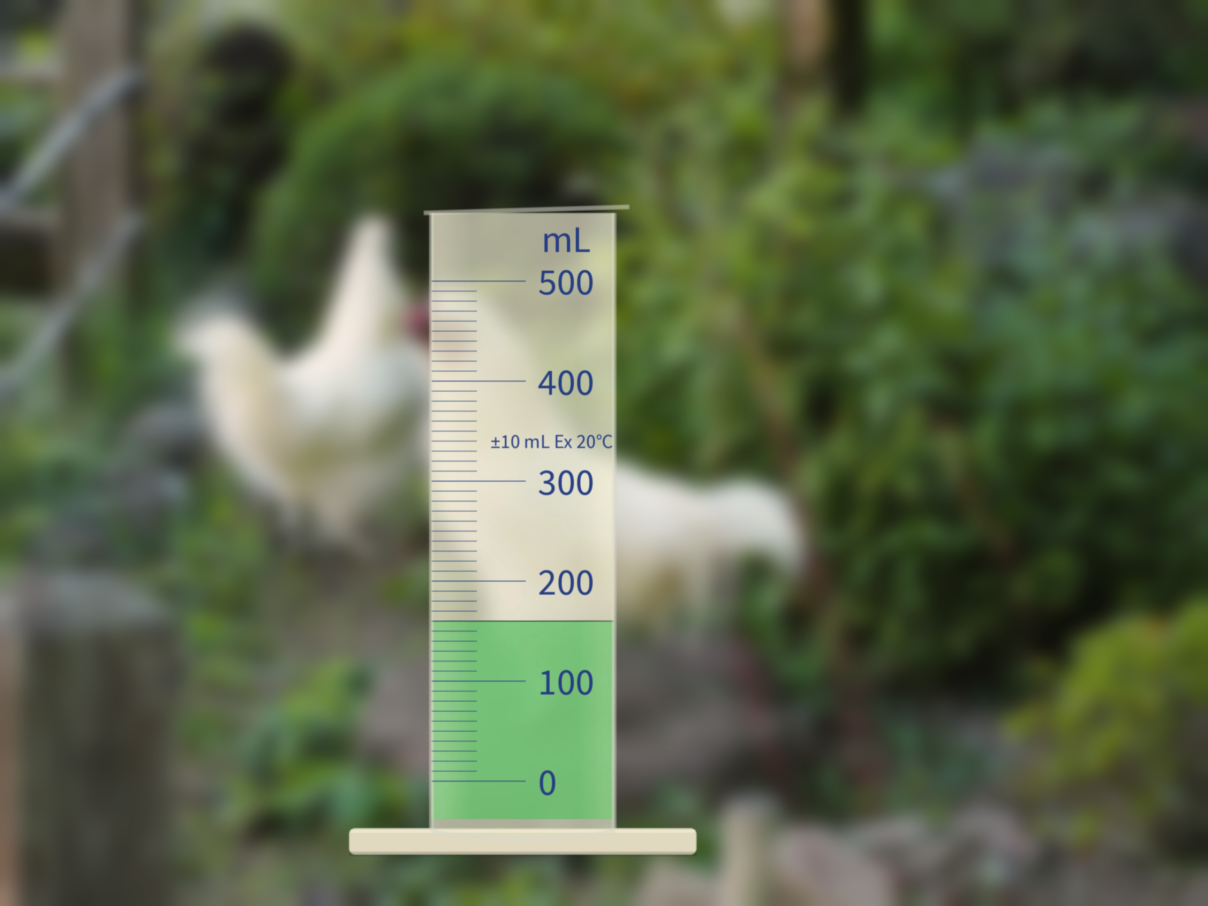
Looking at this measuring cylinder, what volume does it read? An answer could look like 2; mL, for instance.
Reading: 160; mL
